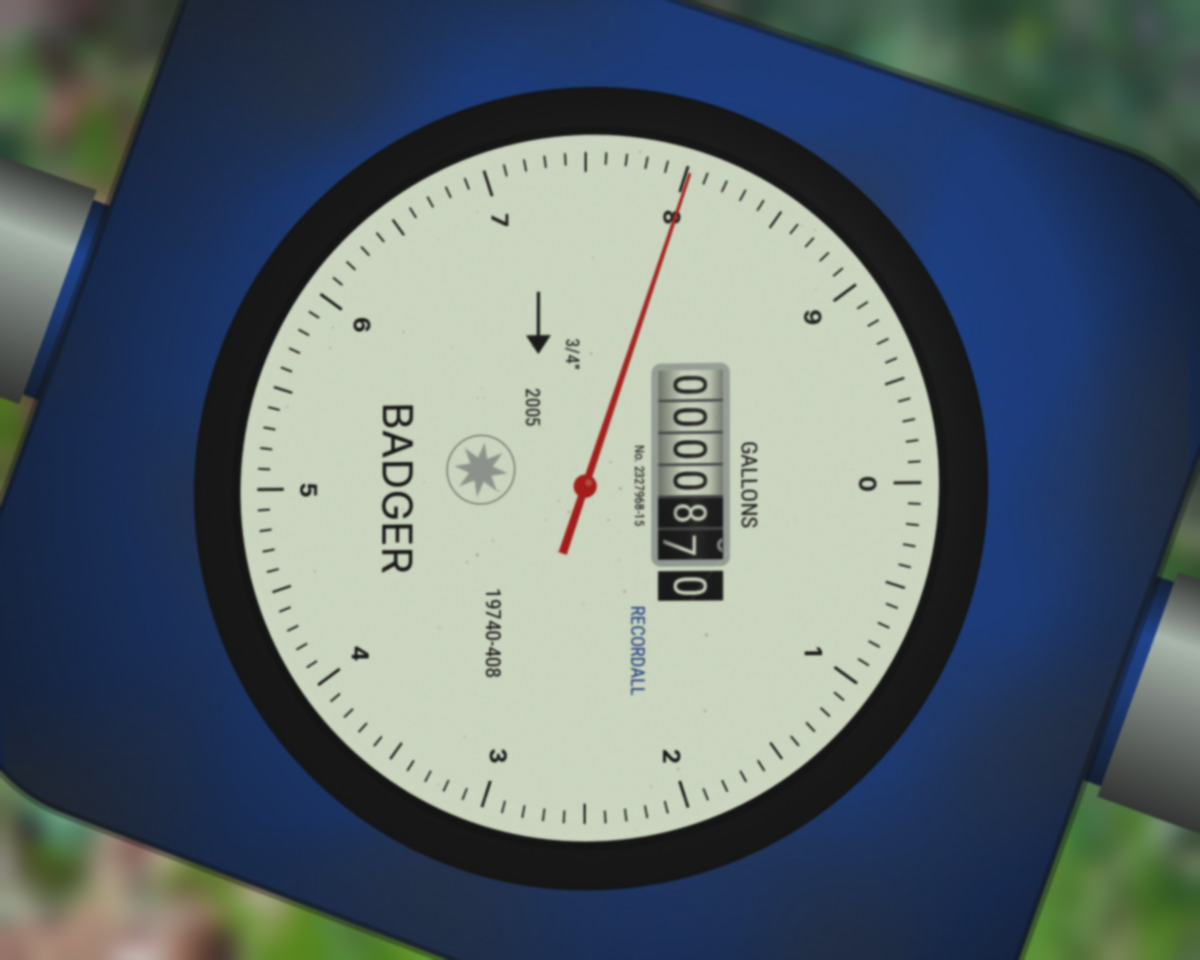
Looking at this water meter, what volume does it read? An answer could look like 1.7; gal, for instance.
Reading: 868.0; gal
